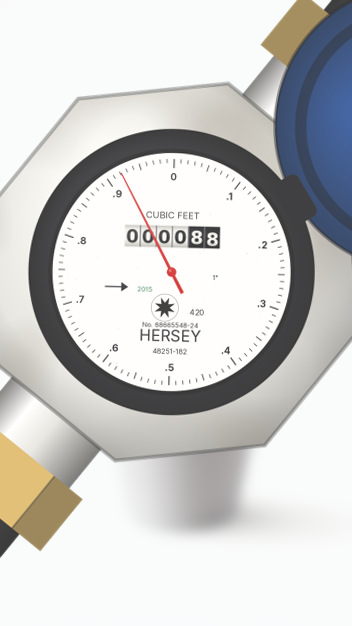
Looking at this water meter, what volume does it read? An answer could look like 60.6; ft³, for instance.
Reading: 87.92; ft³
